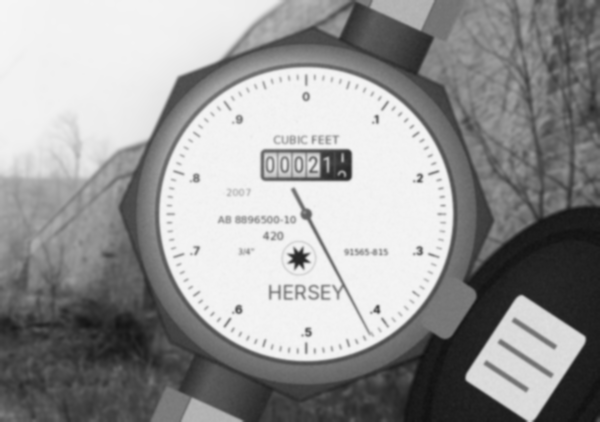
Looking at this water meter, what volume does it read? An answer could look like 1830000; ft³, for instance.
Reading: 211.42; ft³
